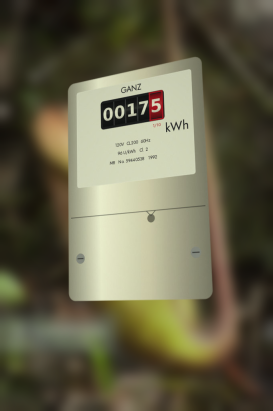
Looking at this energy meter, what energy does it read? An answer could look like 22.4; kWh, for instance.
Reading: 17.5; kWh
